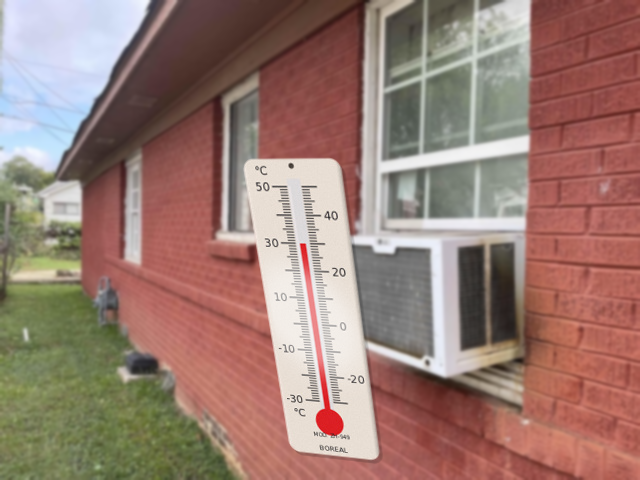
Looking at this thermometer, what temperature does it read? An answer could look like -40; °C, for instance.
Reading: 30; °C
